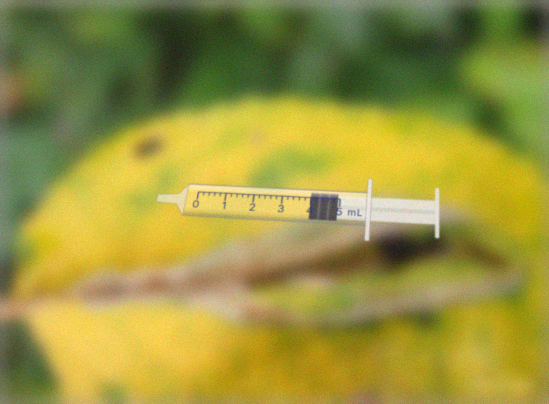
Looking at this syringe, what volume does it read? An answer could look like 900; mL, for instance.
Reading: 4; mL
